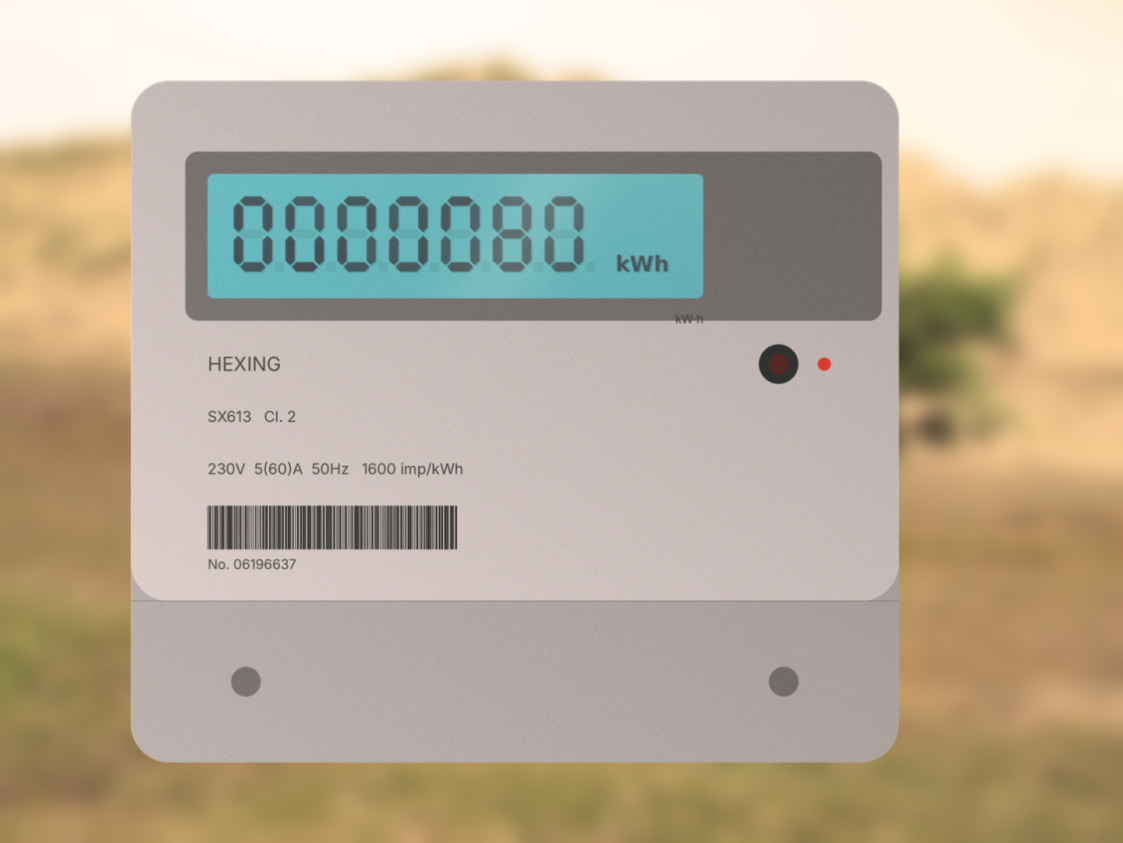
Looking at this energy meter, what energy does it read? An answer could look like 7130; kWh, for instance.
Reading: 80; kWh
